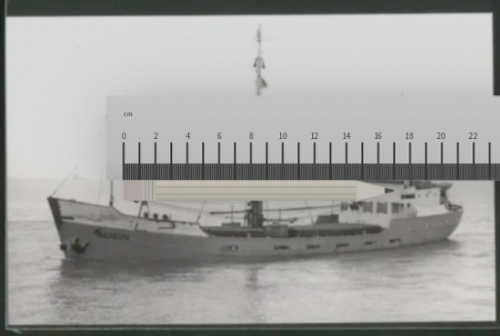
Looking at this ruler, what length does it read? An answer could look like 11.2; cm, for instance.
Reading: 17; cm
